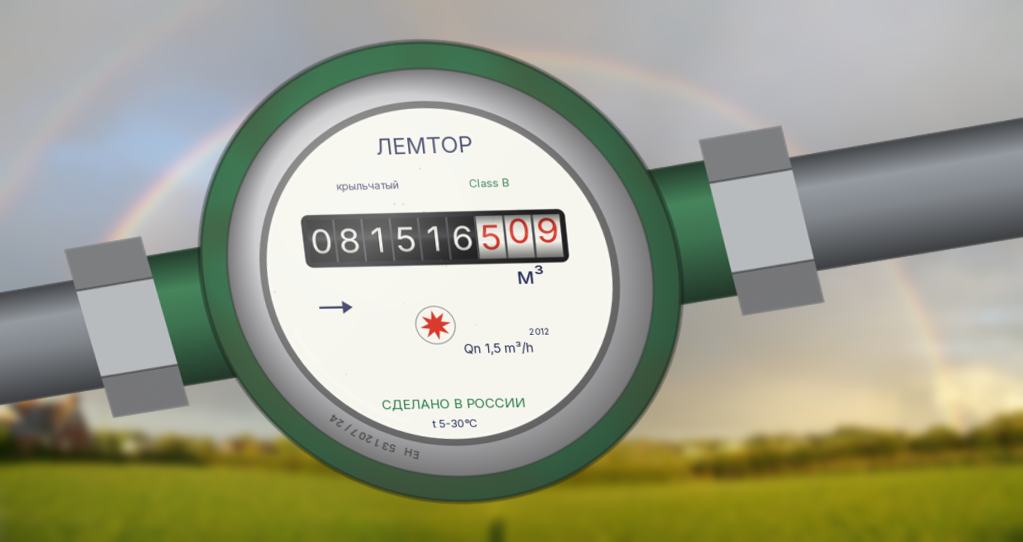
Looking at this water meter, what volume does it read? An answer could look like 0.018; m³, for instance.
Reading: 81516.509; m³
